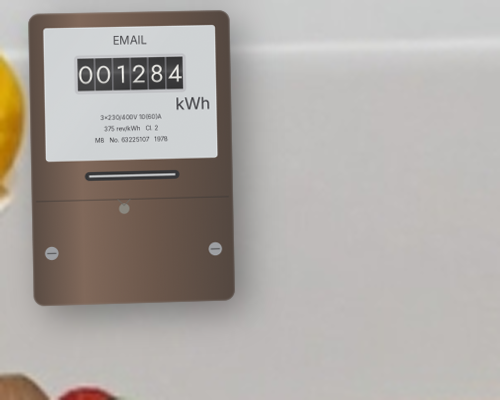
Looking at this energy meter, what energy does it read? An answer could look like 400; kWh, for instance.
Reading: 1284; kWh
